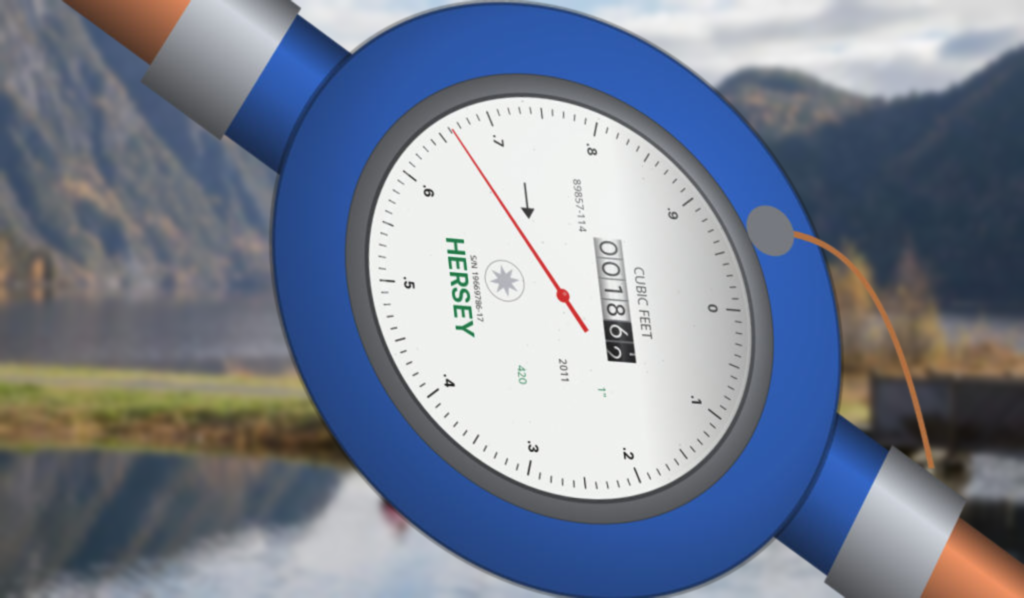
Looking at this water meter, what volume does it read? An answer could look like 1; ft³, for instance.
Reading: 1861.66; ft³
